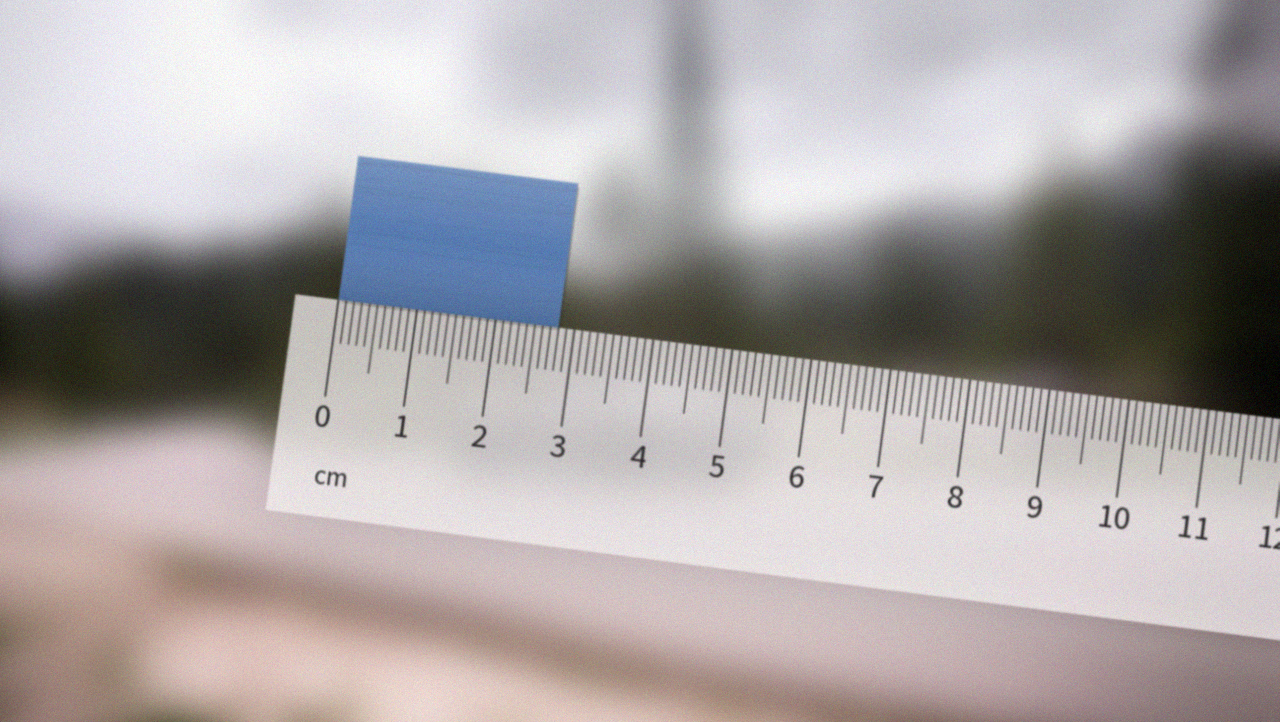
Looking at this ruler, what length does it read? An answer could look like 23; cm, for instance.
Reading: 2.8; cm
